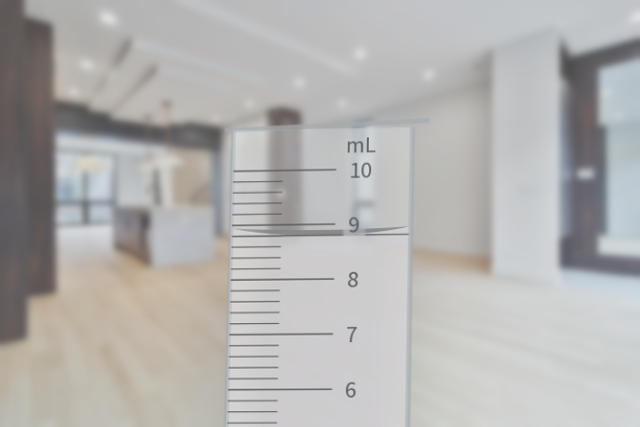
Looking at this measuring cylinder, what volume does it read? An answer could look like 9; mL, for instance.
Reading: 8.8; mL
